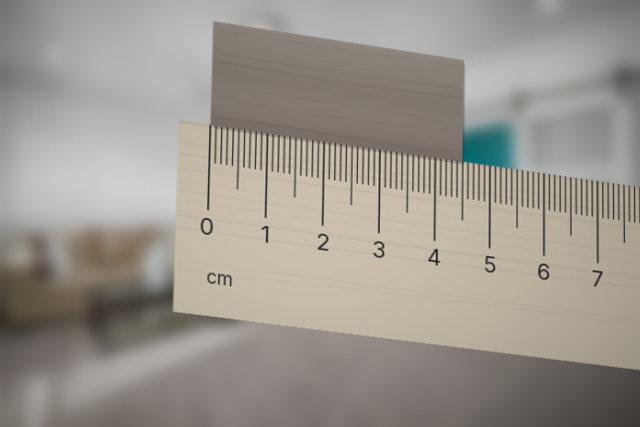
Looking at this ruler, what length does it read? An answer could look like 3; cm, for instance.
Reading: 4.5; cm
